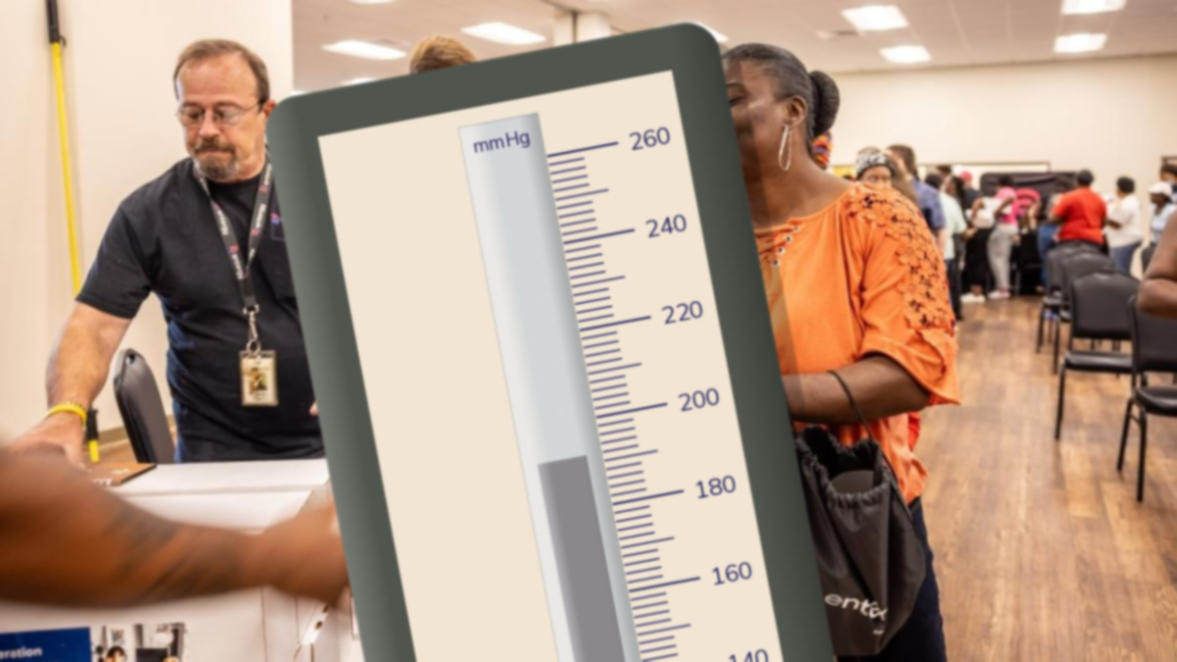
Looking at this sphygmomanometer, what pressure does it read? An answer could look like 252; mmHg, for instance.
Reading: 192; mmHg
